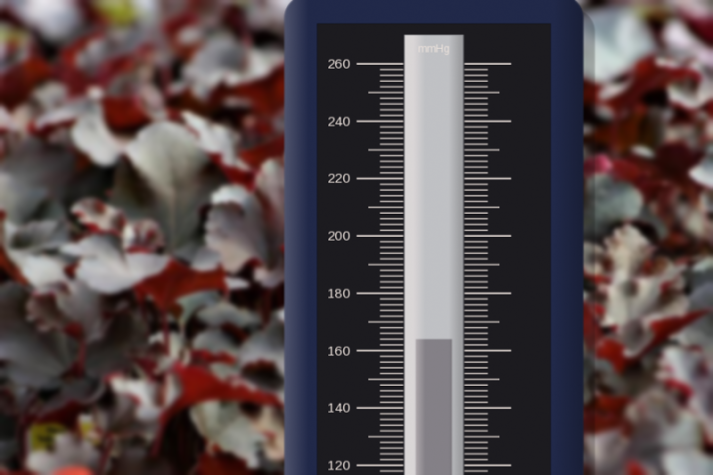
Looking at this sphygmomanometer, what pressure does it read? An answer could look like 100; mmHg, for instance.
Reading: 164; mmHg
